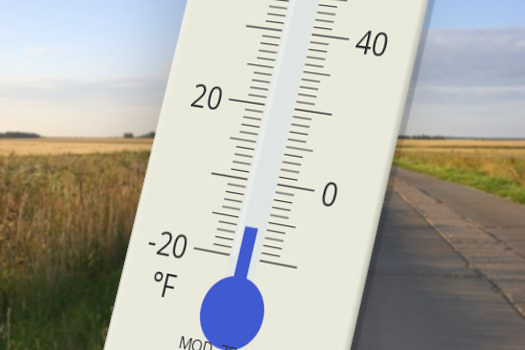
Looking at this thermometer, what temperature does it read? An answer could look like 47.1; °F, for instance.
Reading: -12; °F
